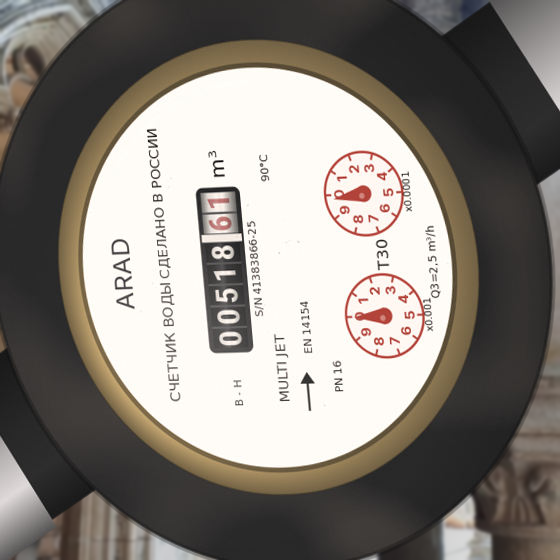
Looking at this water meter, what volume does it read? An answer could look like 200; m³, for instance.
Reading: 518.6099; m³
